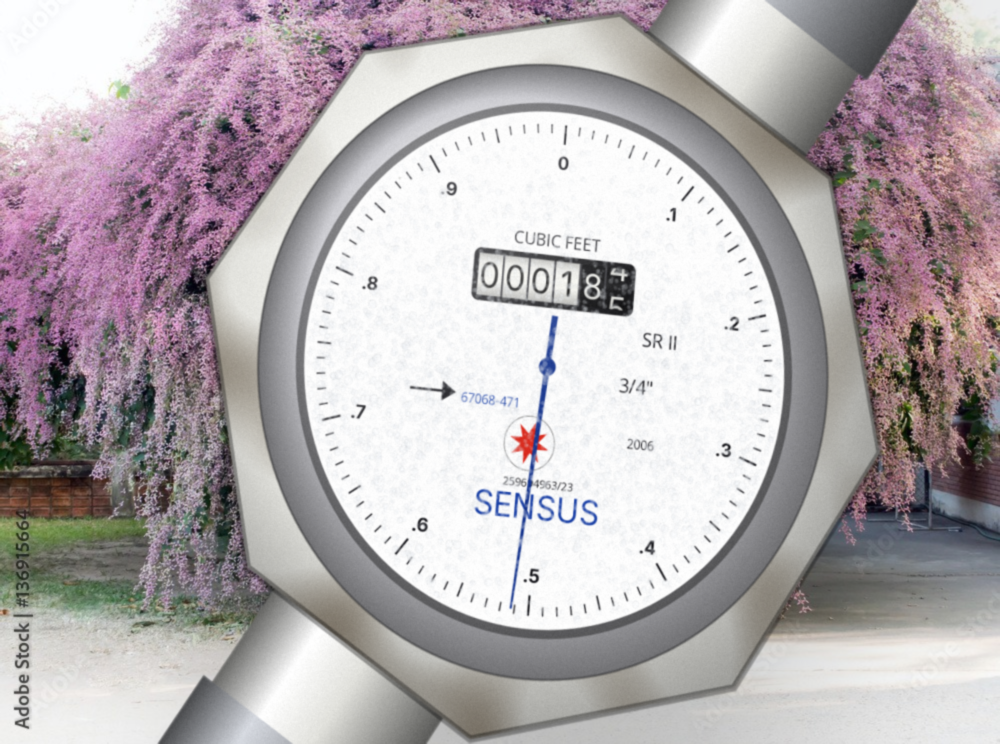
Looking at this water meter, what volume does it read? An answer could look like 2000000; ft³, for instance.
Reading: 184.51; ft³
